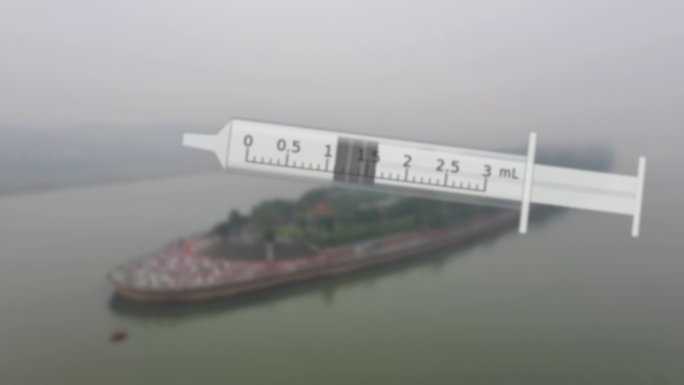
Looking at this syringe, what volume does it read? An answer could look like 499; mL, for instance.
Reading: 1.1; mL
